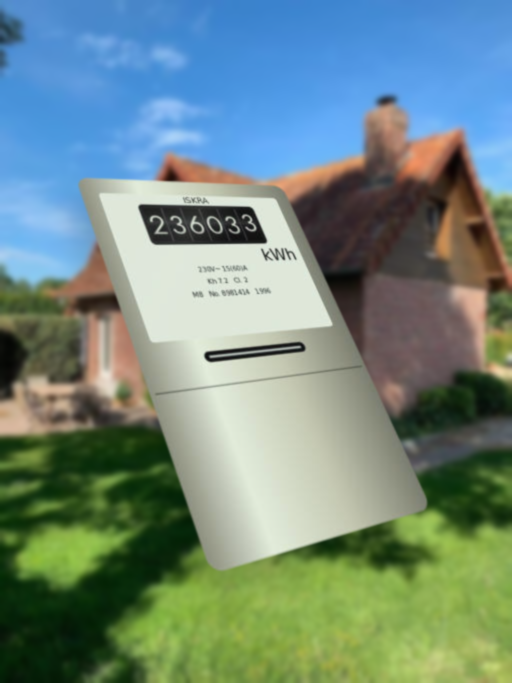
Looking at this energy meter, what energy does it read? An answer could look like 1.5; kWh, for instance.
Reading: 236033; kWh
